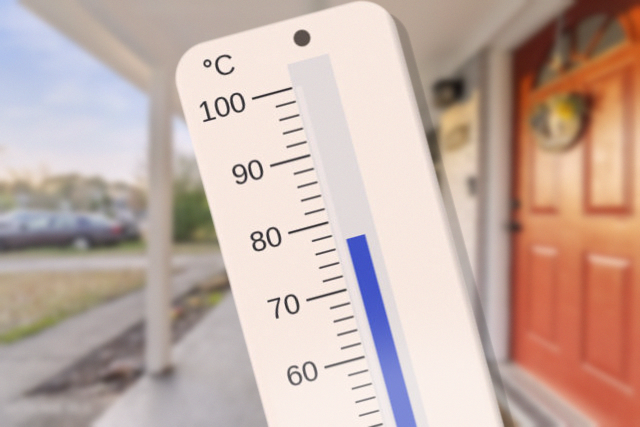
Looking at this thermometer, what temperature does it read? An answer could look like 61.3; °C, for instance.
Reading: 77; °C
